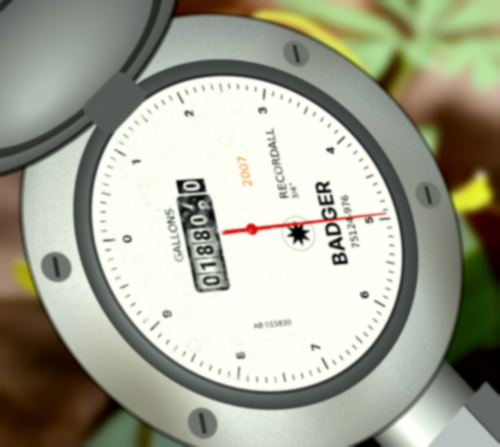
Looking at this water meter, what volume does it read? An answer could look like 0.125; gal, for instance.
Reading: 188074.9; gal
